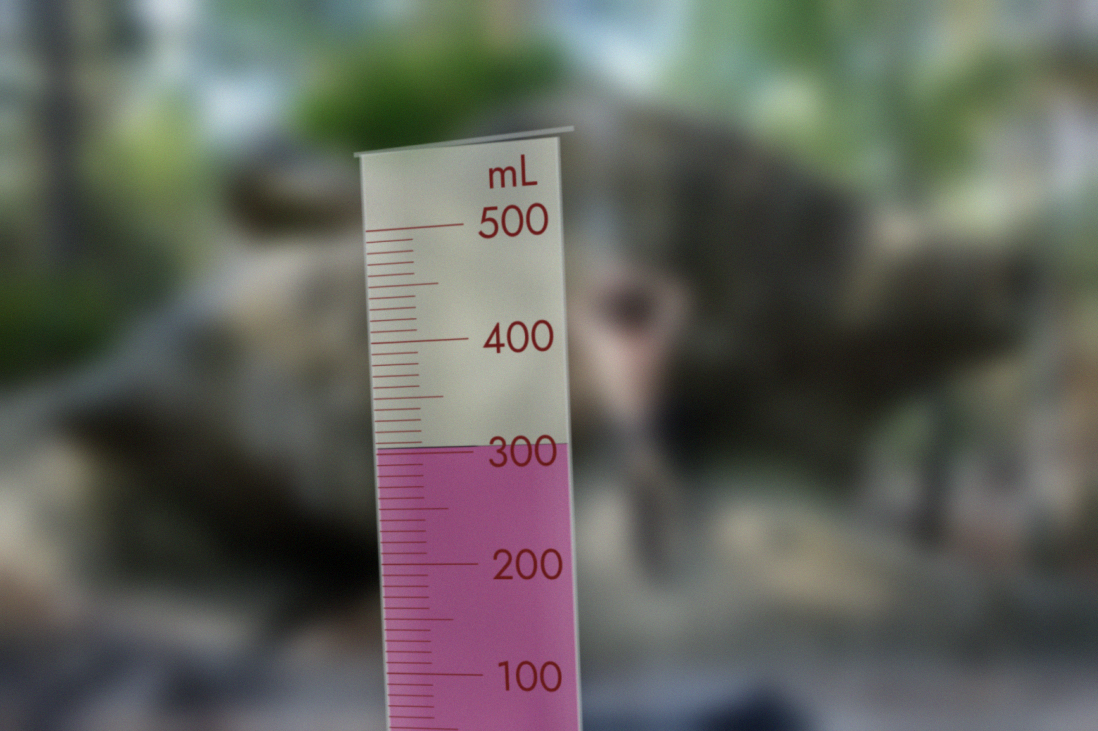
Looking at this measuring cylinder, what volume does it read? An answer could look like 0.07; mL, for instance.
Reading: 305; mL
